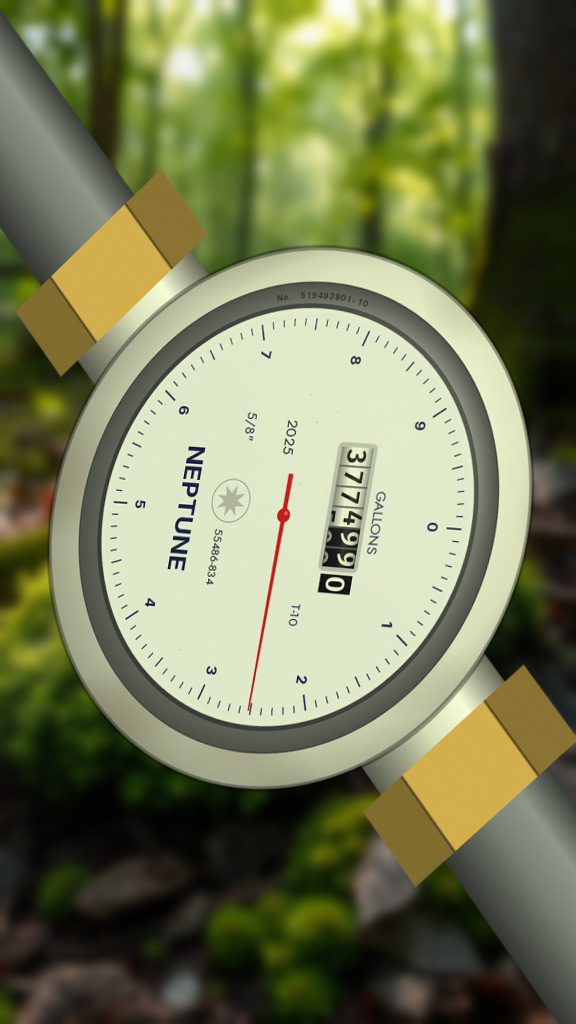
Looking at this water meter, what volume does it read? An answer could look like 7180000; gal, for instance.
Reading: 3774992.5; gal
